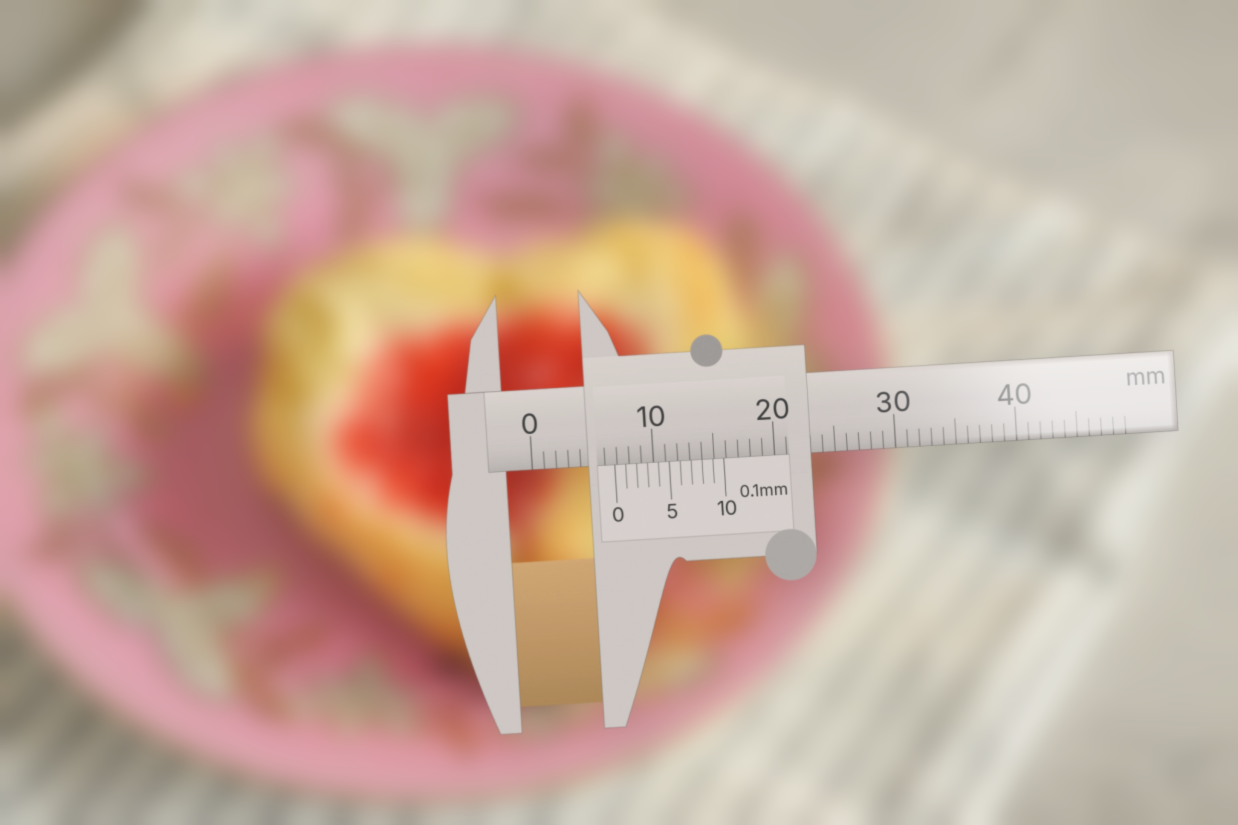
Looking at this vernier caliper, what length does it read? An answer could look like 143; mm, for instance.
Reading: 6.8; mm
